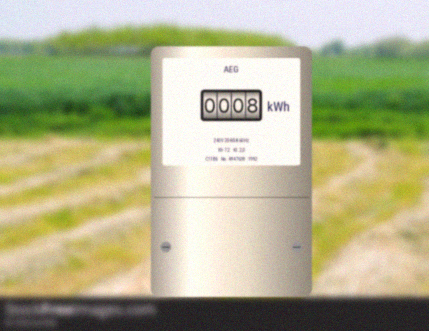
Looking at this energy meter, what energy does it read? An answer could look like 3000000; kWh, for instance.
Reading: 8; kWh
